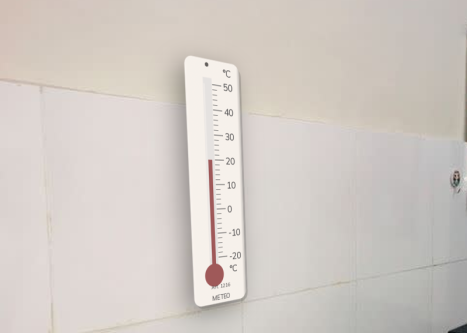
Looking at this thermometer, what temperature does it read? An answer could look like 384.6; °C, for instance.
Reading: 20; °C
